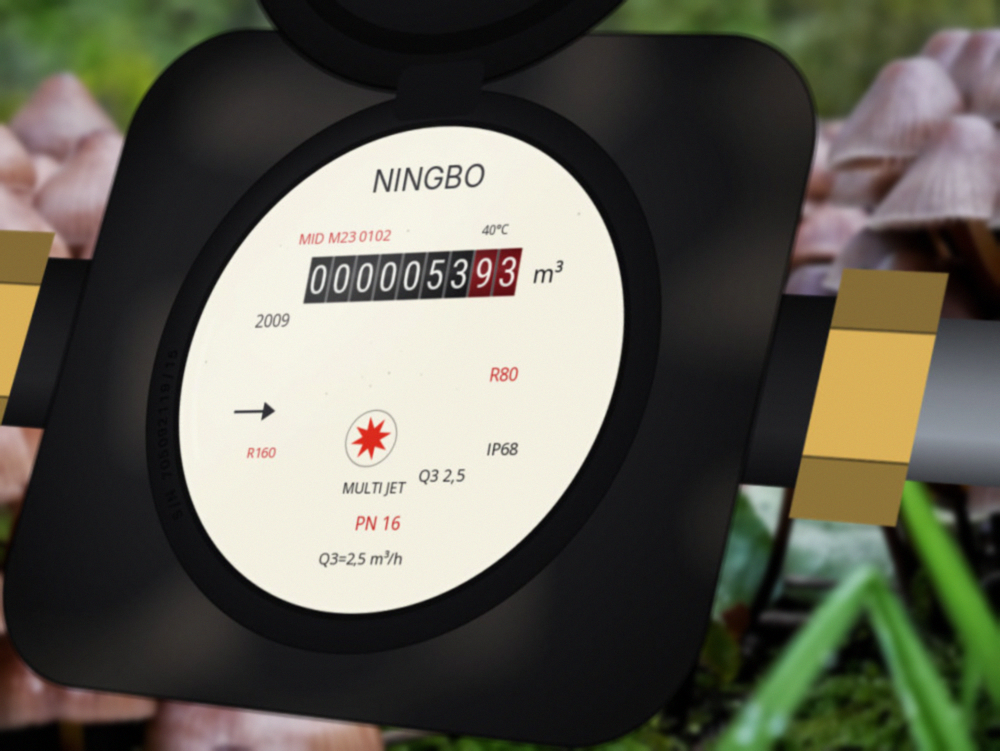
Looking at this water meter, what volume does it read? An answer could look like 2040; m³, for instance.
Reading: 53.93; m³
